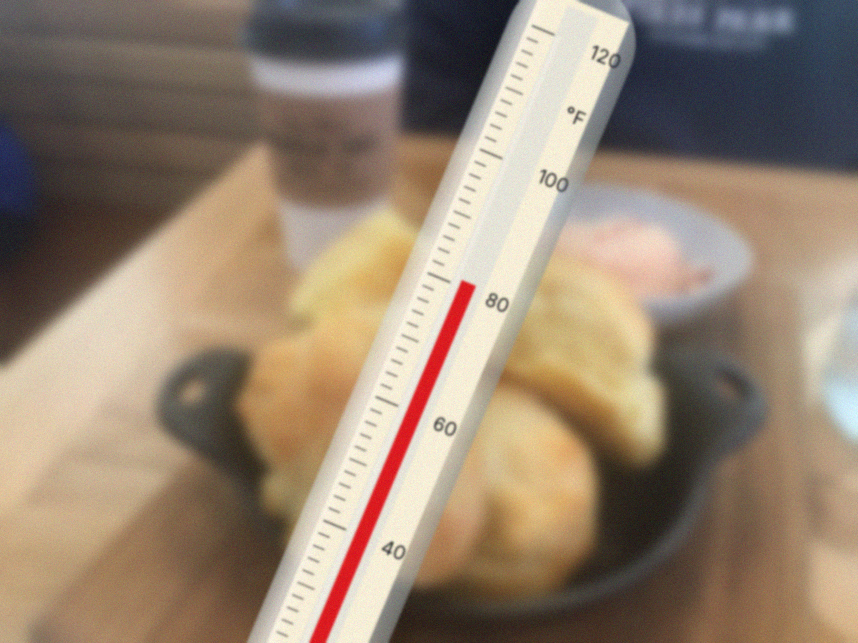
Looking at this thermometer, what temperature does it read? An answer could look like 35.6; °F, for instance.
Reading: 81; °F
